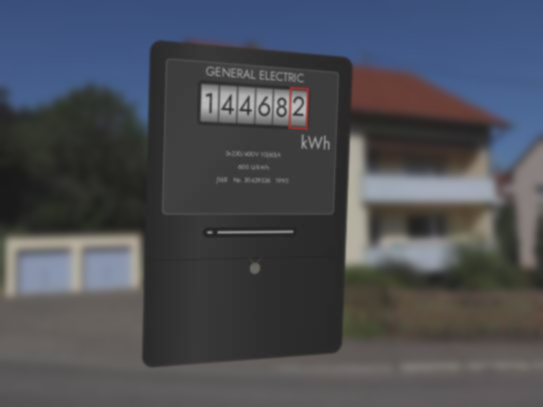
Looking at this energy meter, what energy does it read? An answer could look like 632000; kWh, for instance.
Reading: 14468.2; kWh
